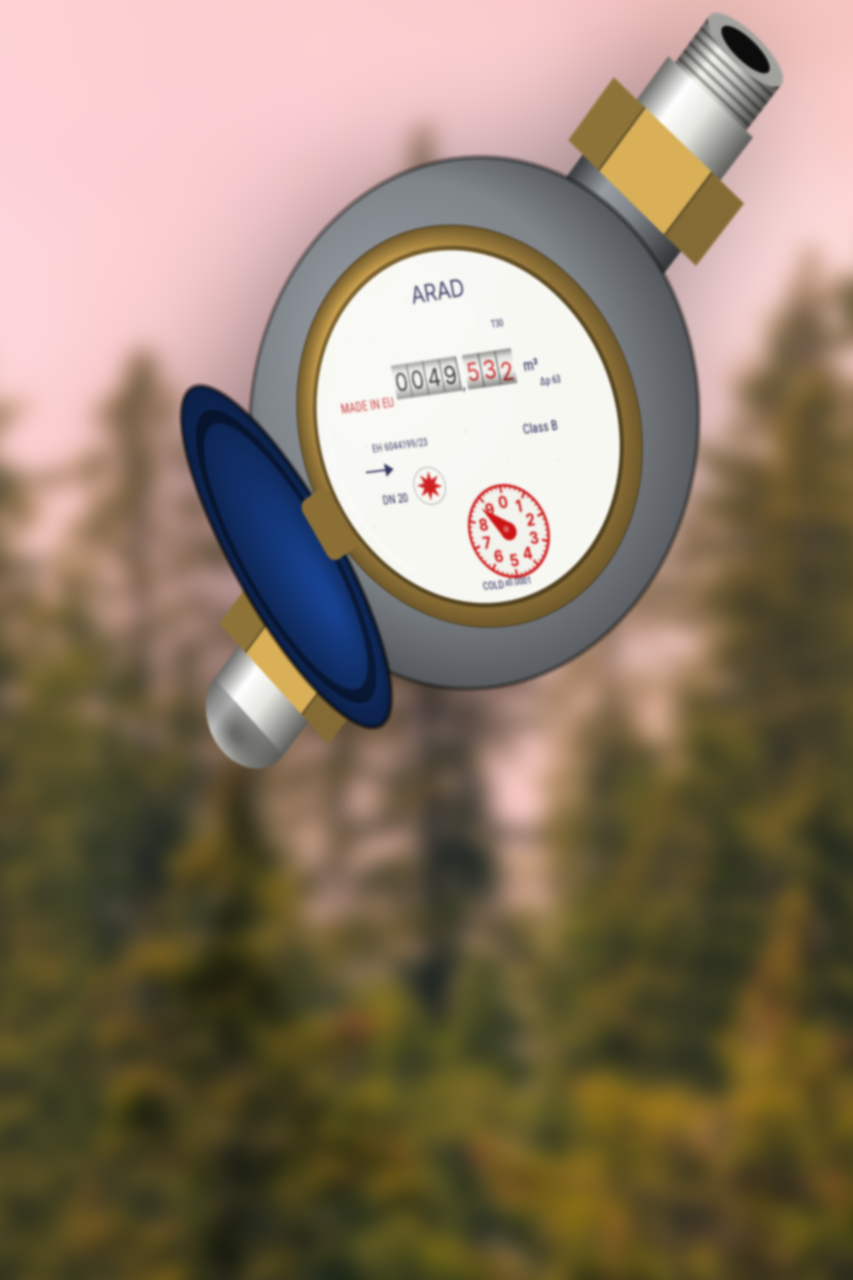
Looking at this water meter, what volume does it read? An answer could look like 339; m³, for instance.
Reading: 49.5318; m³
